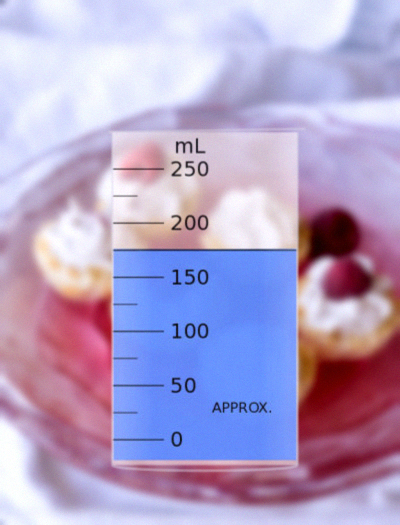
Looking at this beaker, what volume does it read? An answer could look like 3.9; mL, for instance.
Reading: 175; mL
